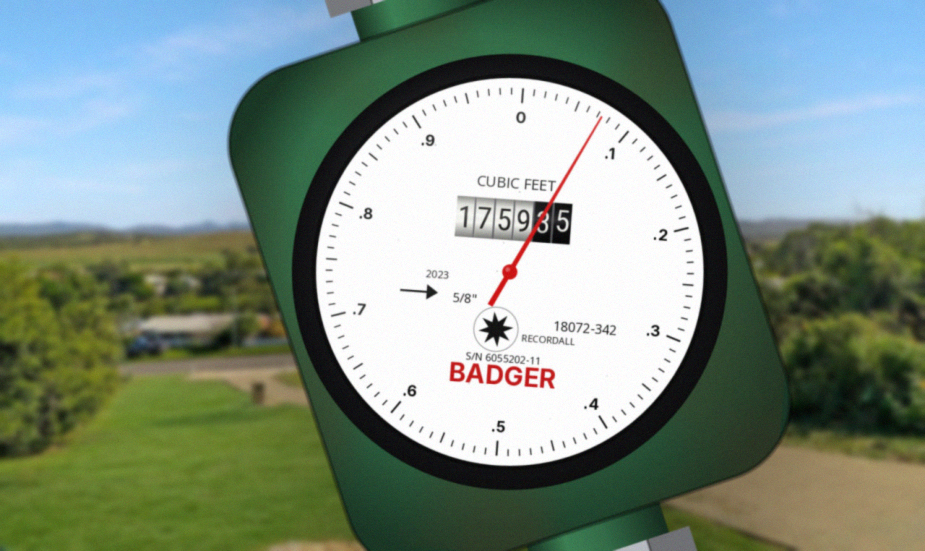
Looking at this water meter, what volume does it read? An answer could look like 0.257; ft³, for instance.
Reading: 175935.07; ft³
